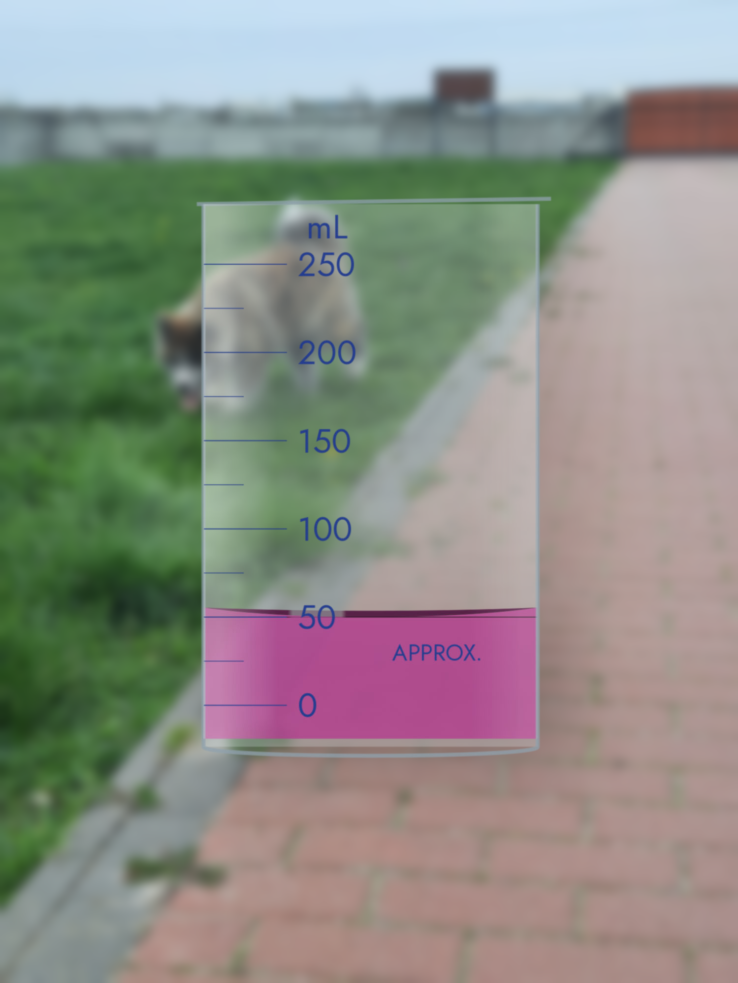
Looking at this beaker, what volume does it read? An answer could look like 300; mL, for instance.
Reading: 50; mL
